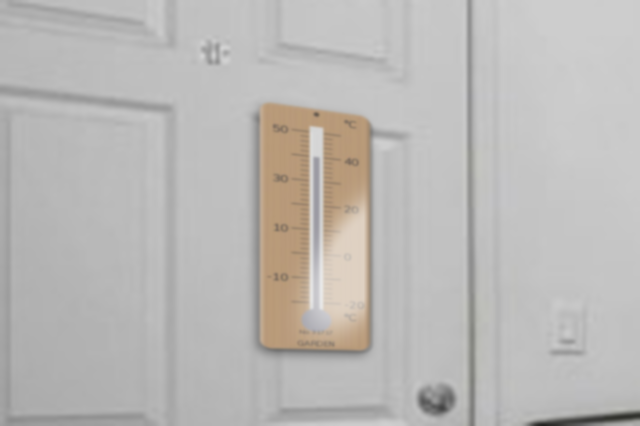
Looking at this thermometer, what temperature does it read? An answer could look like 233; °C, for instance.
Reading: 40; °C
